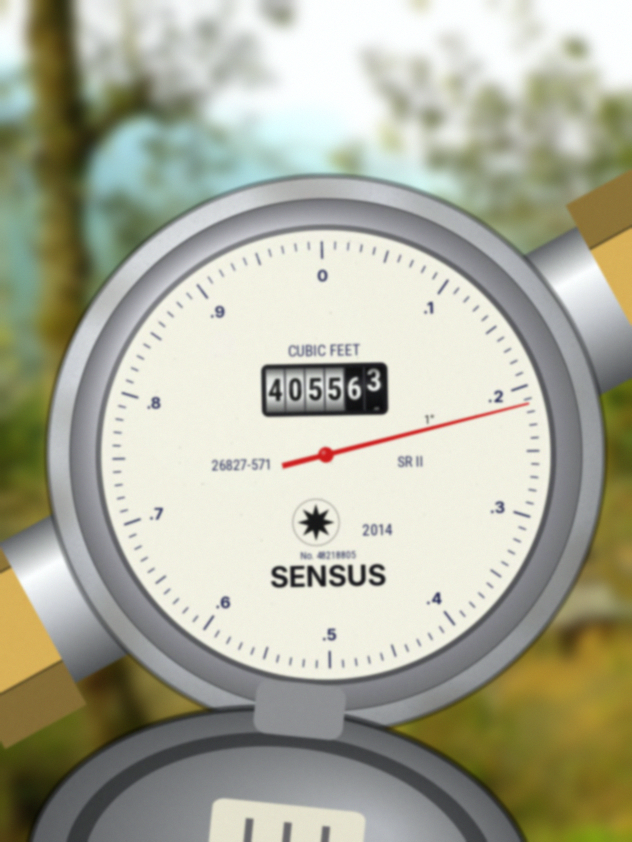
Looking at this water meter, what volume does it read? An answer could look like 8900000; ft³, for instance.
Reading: 405563.21; ft³
